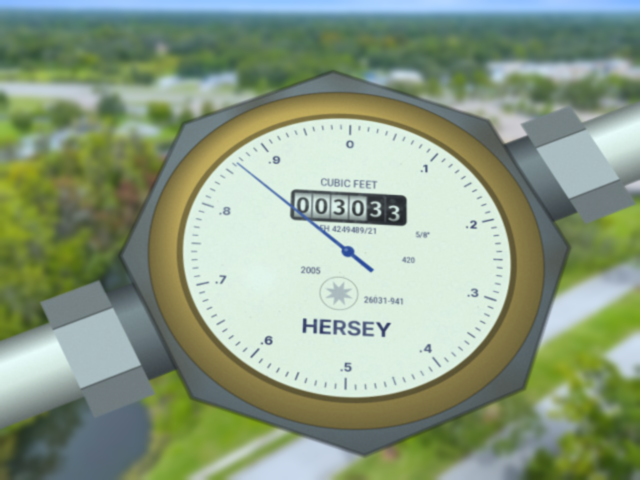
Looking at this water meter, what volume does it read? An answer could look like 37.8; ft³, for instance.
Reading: 3032.86; ft³
